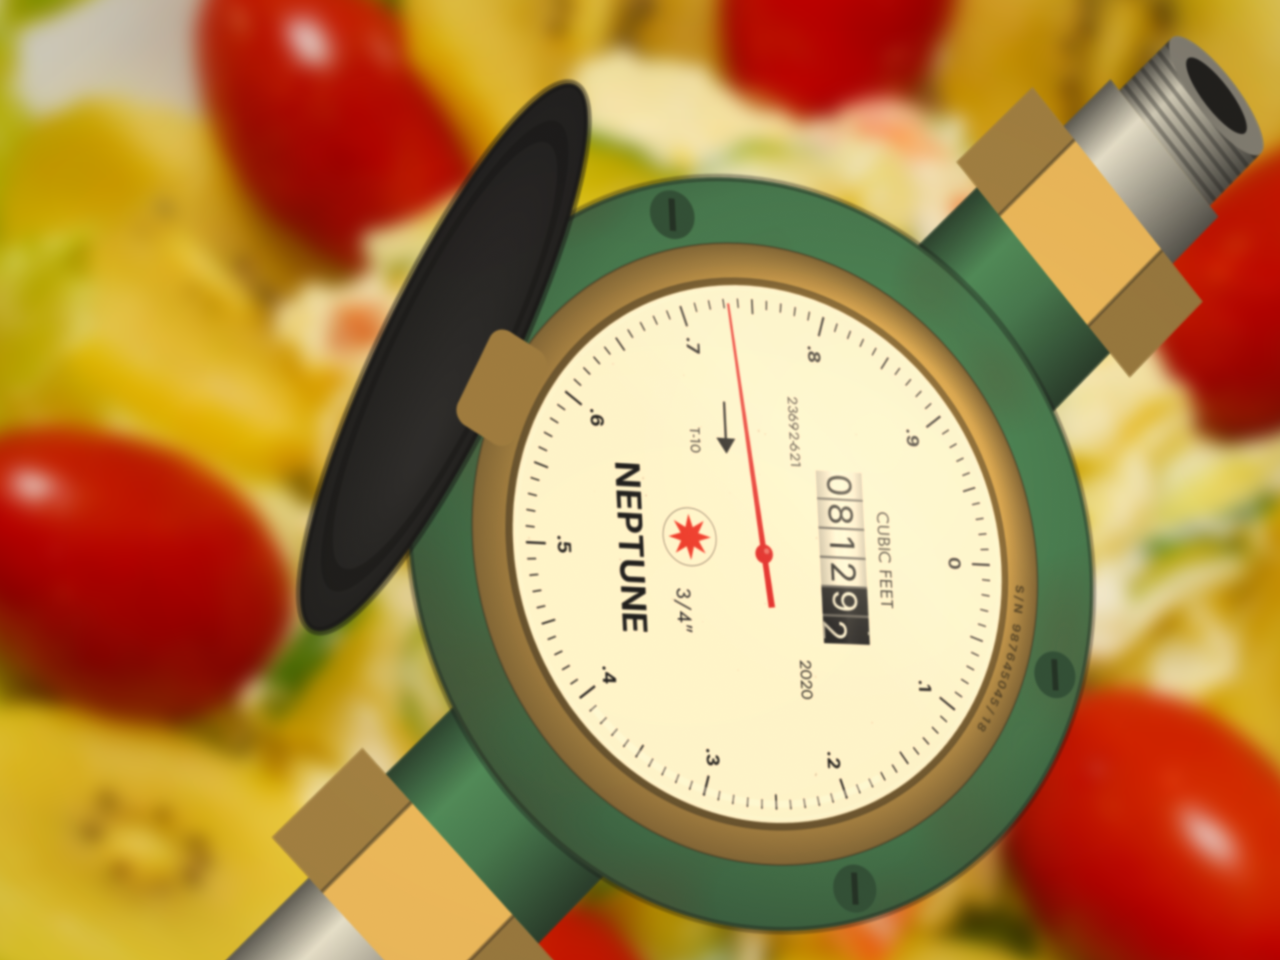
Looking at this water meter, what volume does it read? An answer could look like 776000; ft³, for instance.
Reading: 81291.73; ft³
